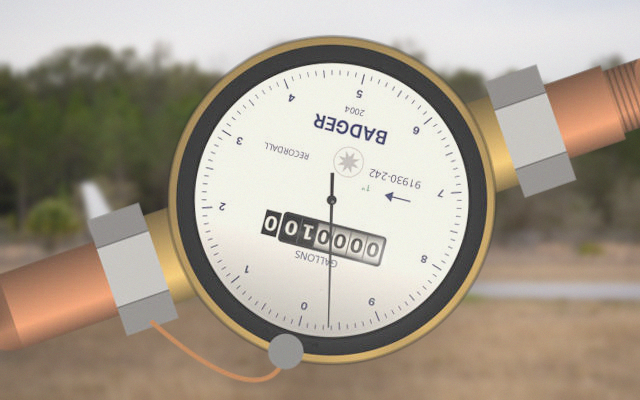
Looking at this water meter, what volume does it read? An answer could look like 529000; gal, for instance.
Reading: 99.6; gal
